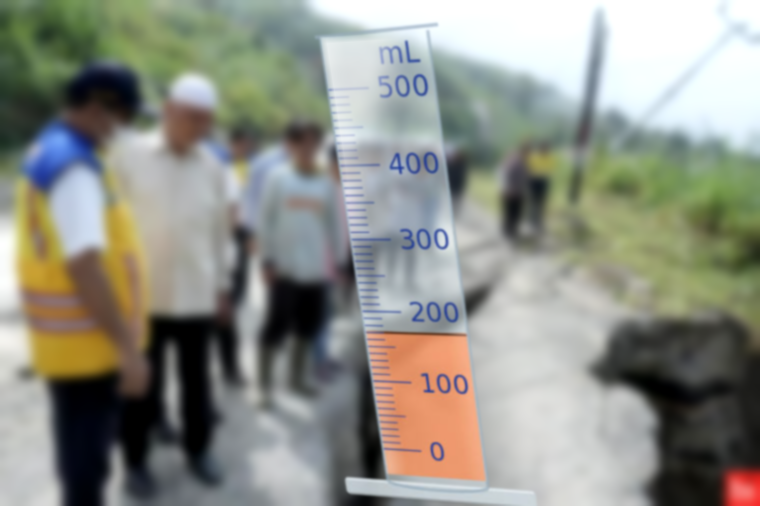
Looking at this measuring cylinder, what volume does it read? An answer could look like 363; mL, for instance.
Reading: 170; mL
